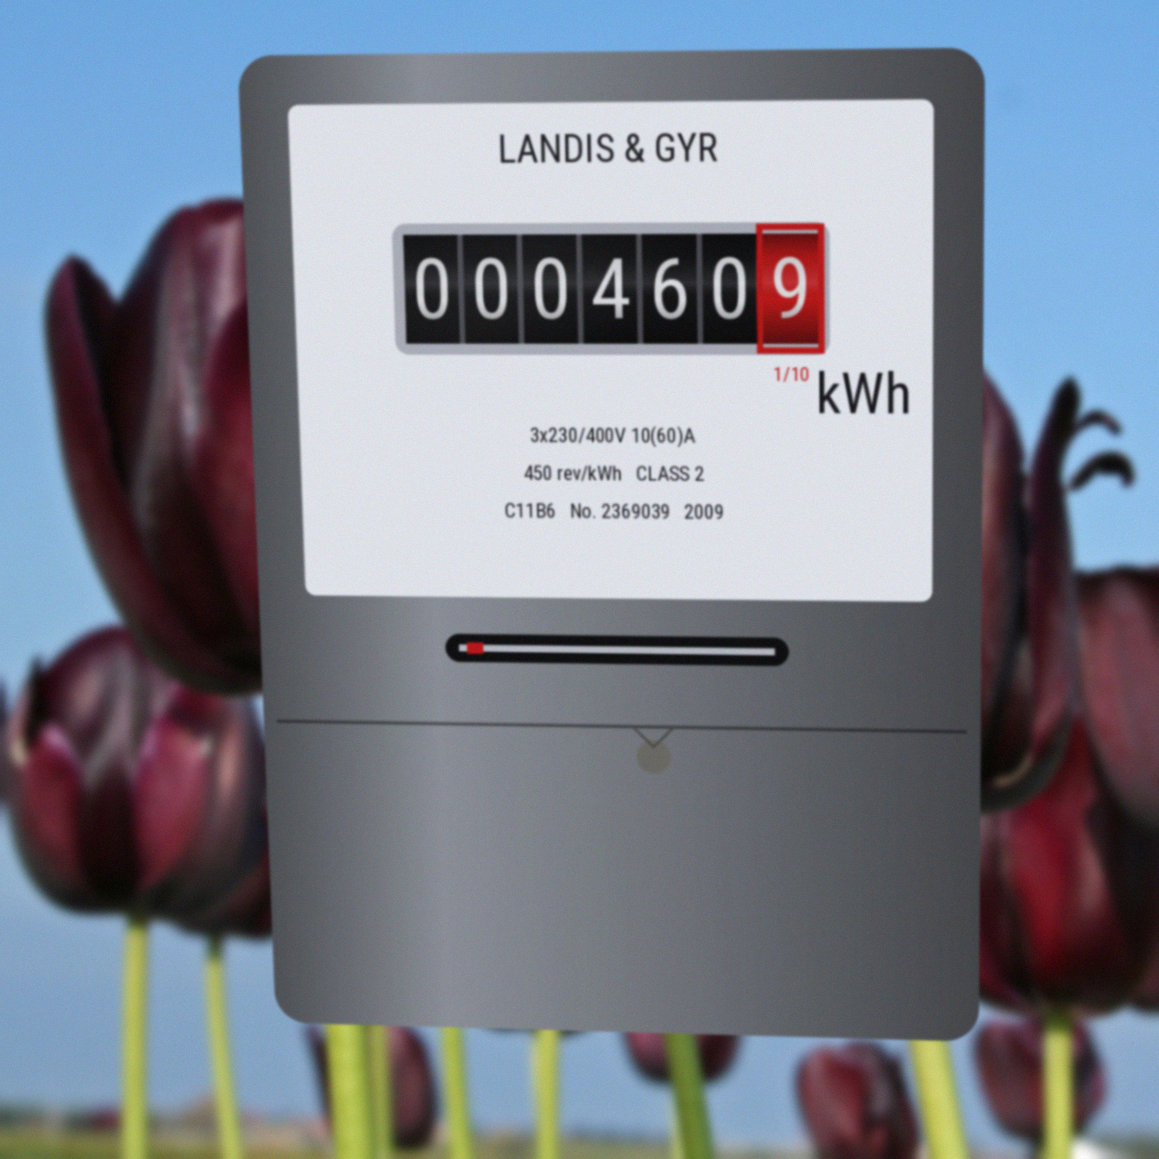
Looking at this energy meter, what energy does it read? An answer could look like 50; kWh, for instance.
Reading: 460.9; kWh
